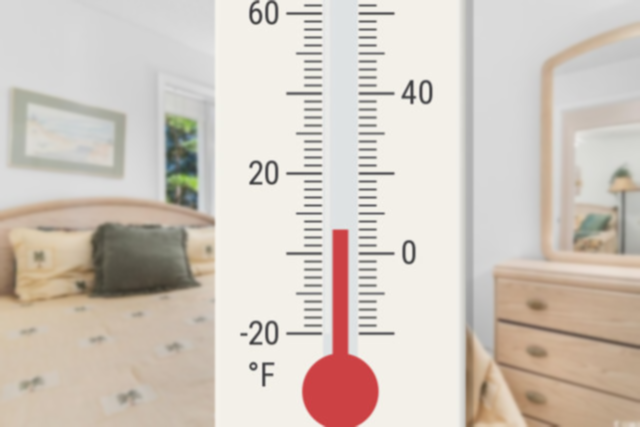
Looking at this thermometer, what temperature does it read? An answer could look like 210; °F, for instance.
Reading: 6; °F
